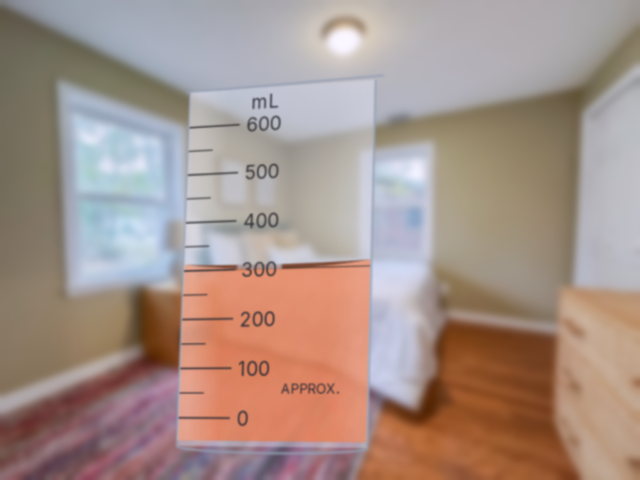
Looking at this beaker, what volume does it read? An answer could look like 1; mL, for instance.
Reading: 300; mL
